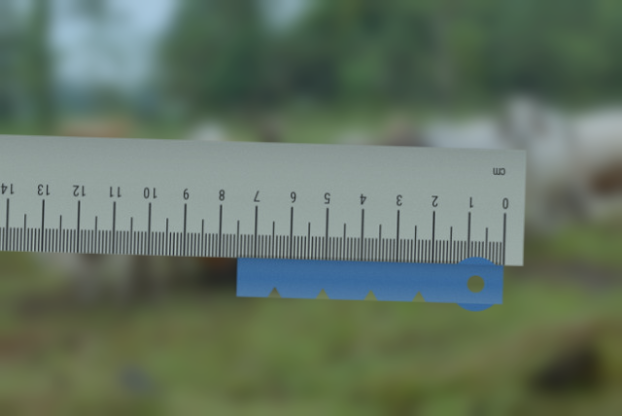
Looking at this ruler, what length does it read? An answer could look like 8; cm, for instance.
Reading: 7.5; cm
